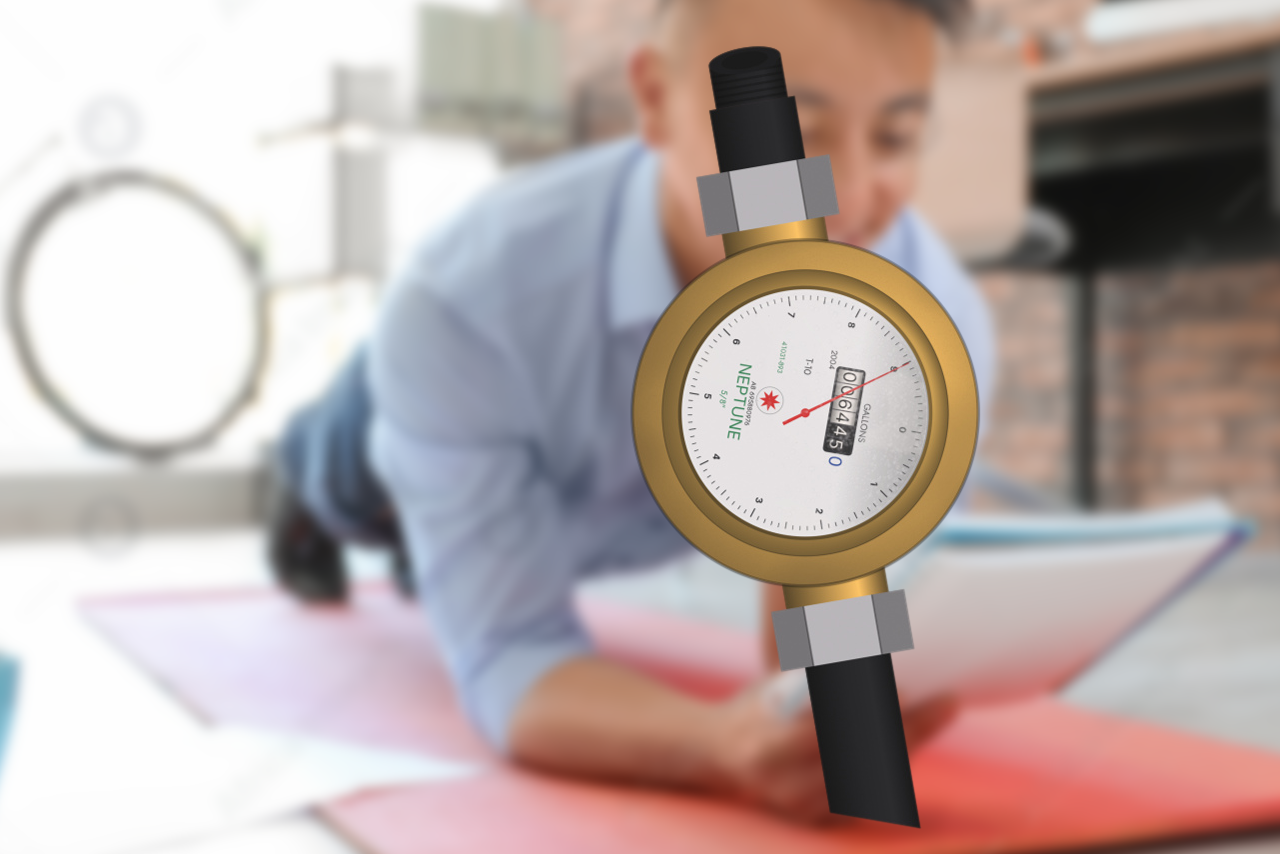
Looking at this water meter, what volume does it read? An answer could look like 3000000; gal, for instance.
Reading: 64449.0; gal
